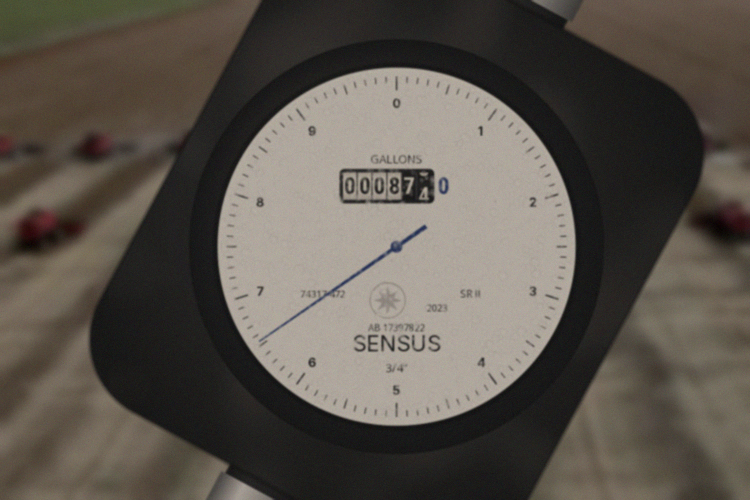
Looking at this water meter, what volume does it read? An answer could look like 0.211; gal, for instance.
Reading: 8736.5; gal
